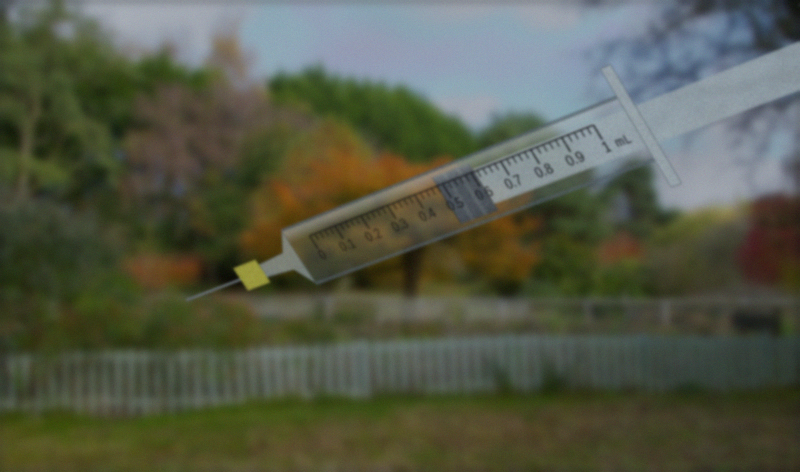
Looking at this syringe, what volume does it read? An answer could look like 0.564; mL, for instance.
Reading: 0.48; mL
